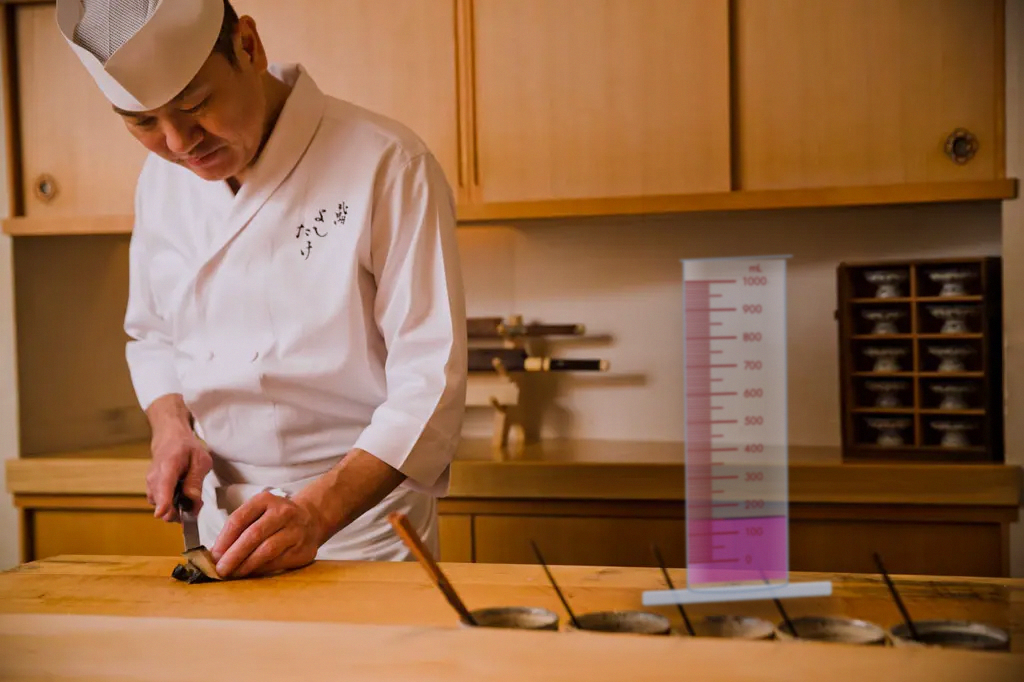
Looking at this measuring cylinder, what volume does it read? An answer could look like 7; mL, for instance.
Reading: 150; mL
